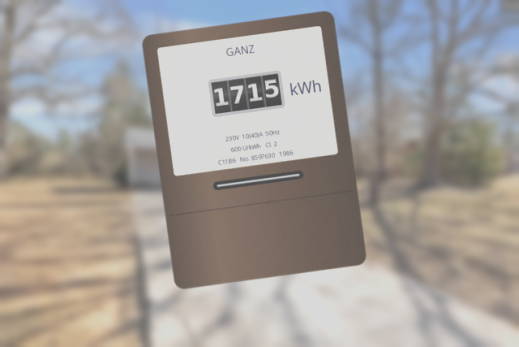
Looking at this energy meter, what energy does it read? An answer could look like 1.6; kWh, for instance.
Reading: 1715; kWh
